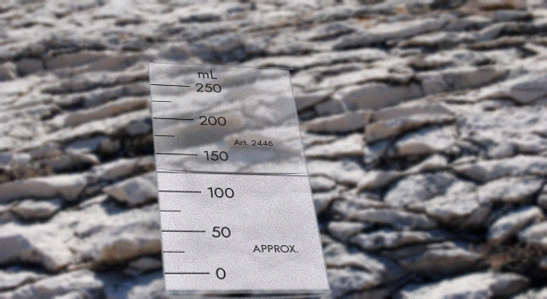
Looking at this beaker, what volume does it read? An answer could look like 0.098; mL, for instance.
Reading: 125; mL
